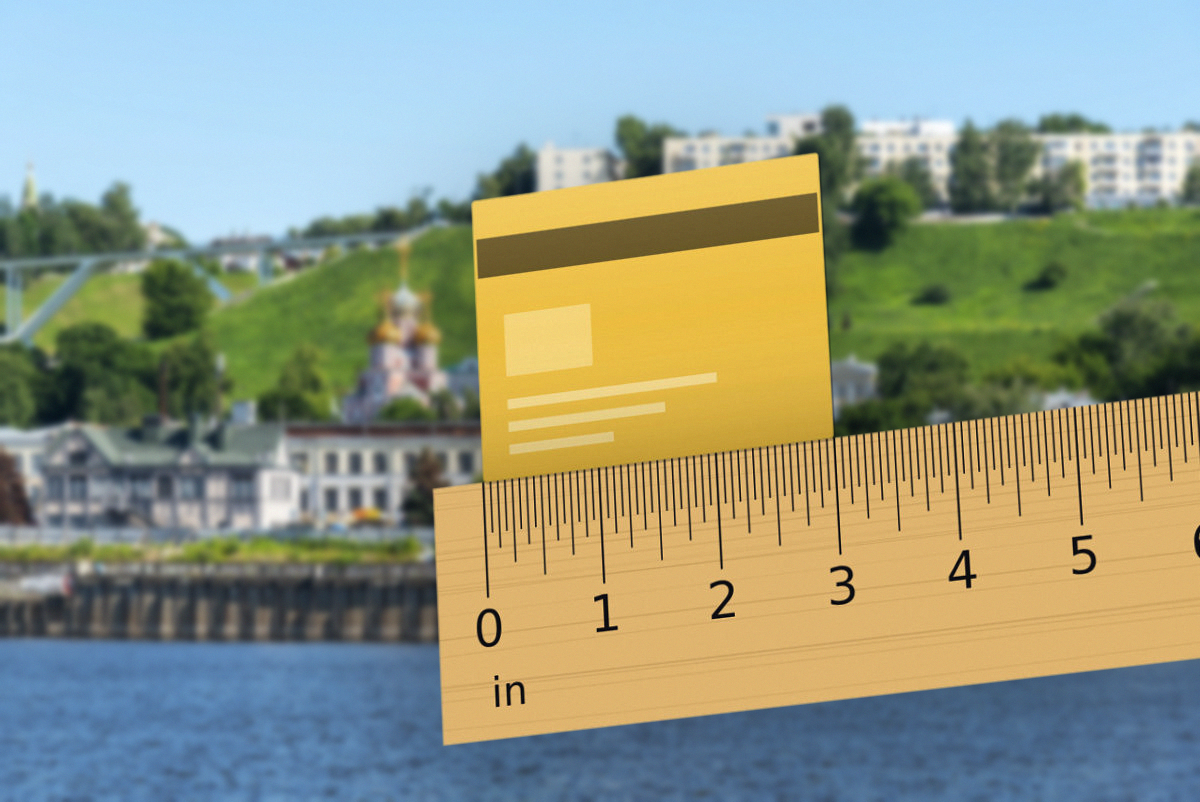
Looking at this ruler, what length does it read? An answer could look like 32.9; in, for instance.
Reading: 3; in
